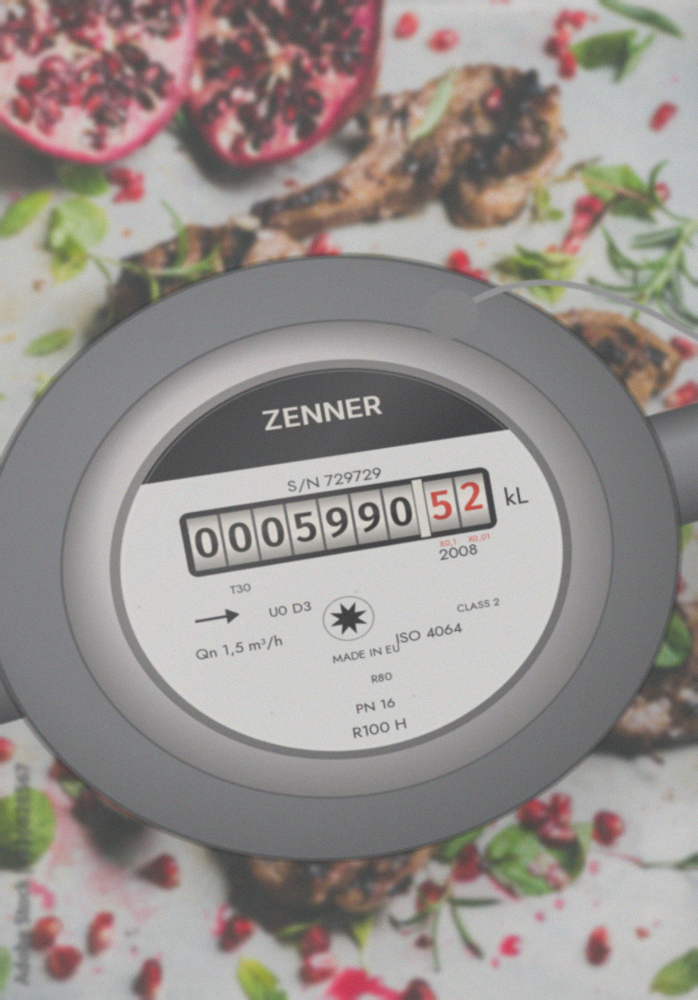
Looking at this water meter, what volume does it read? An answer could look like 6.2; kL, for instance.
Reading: 5990.52; kL
